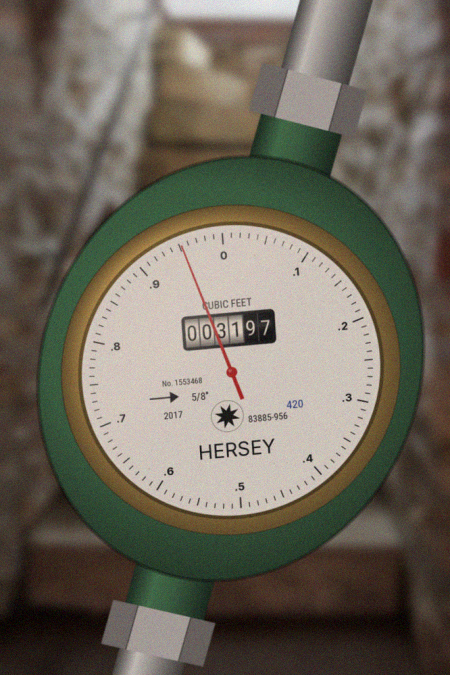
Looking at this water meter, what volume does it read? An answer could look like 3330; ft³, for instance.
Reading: 3196.95; ft³
